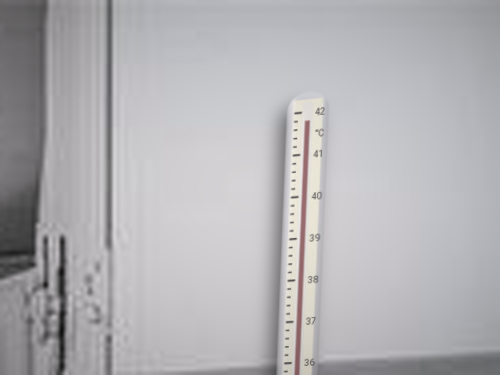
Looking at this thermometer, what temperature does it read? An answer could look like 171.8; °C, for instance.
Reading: 41.8; °C
